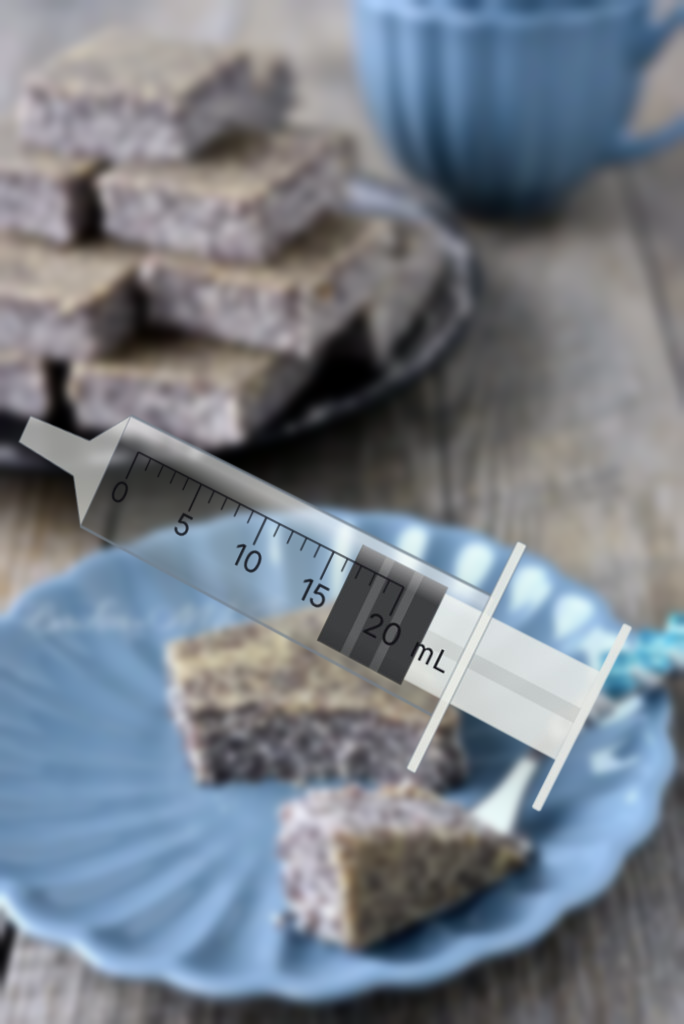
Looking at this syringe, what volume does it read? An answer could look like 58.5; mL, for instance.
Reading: 16.5; mL
